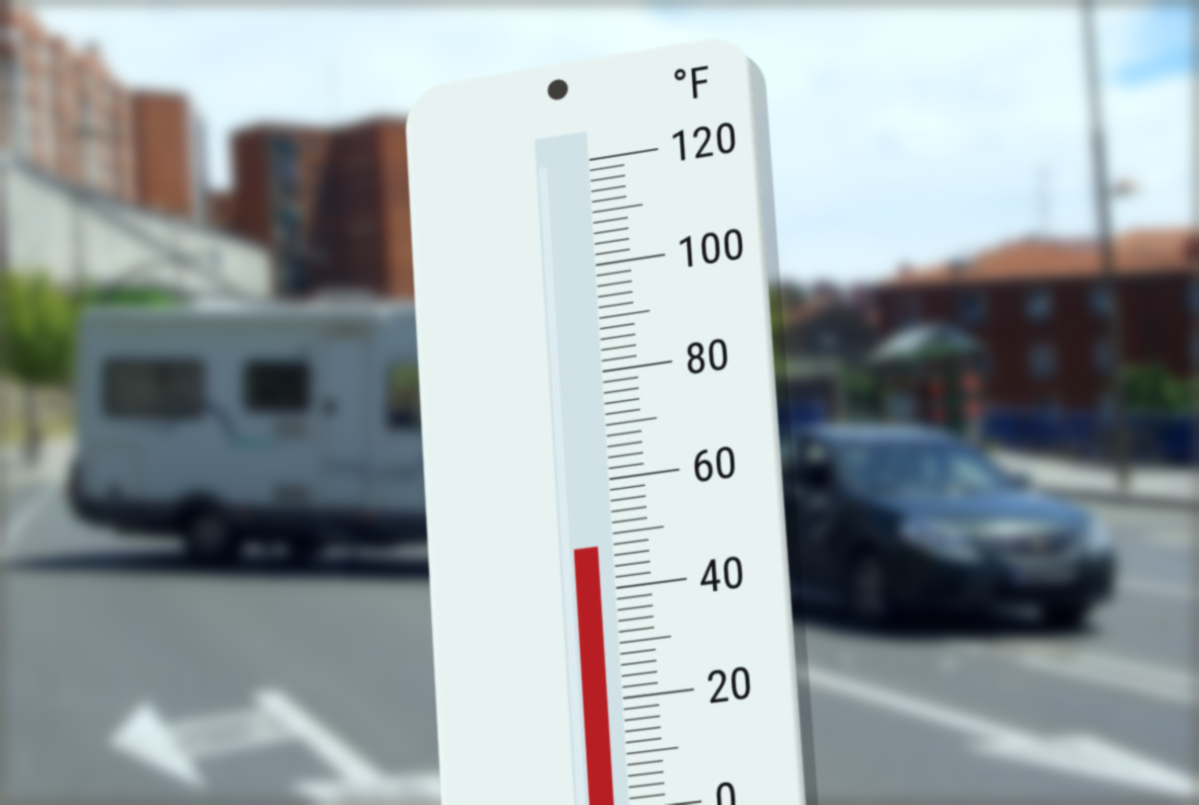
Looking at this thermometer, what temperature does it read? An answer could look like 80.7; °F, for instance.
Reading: 48; °F
